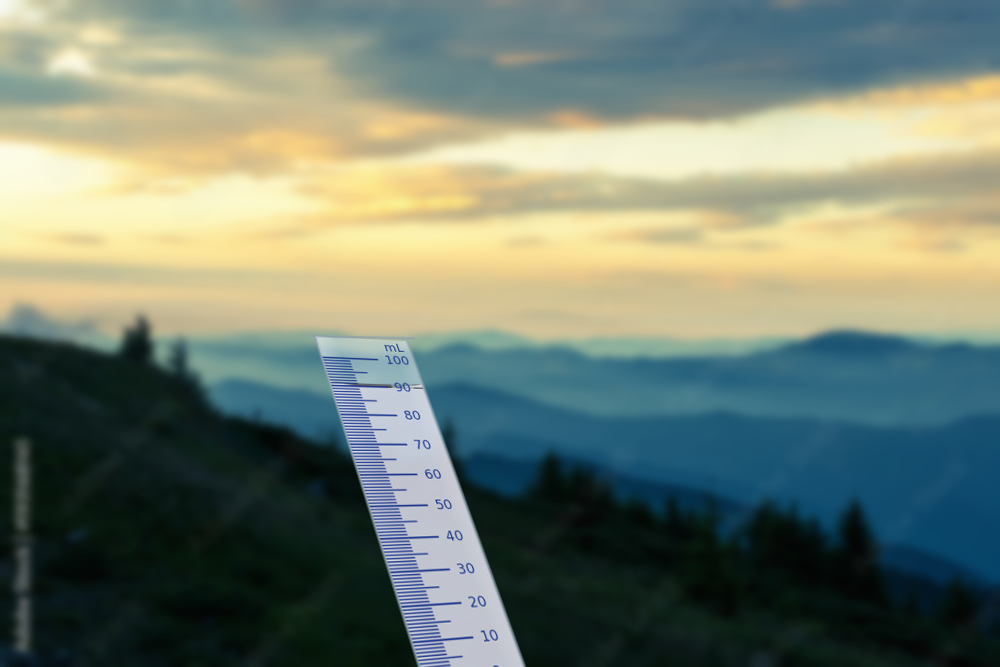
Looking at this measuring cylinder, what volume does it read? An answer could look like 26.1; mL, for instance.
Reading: 90; mL
